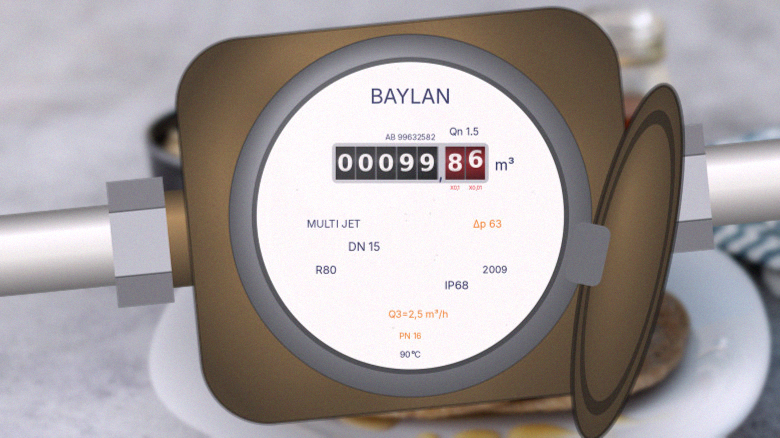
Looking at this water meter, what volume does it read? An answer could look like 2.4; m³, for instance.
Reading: 99.86; m³
